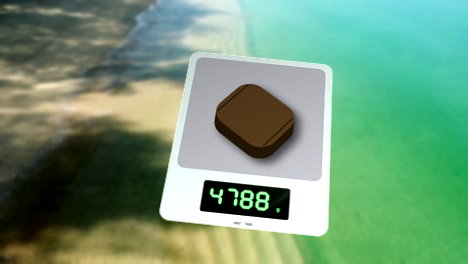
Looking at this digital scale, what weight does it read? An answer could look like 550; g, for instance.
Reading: 4788; g
